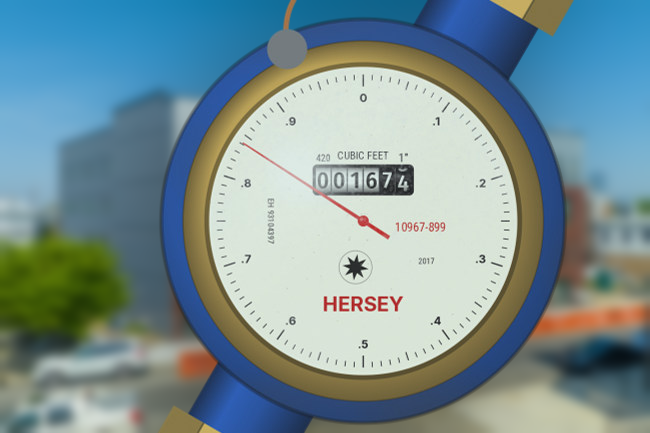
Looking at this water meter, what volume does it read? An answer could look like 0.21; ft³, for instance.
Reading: 1673.84; ft³
